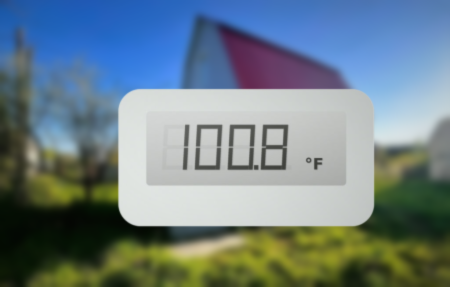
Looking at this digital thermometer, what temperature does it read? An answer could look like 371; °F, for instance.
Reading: 100.8; °F
